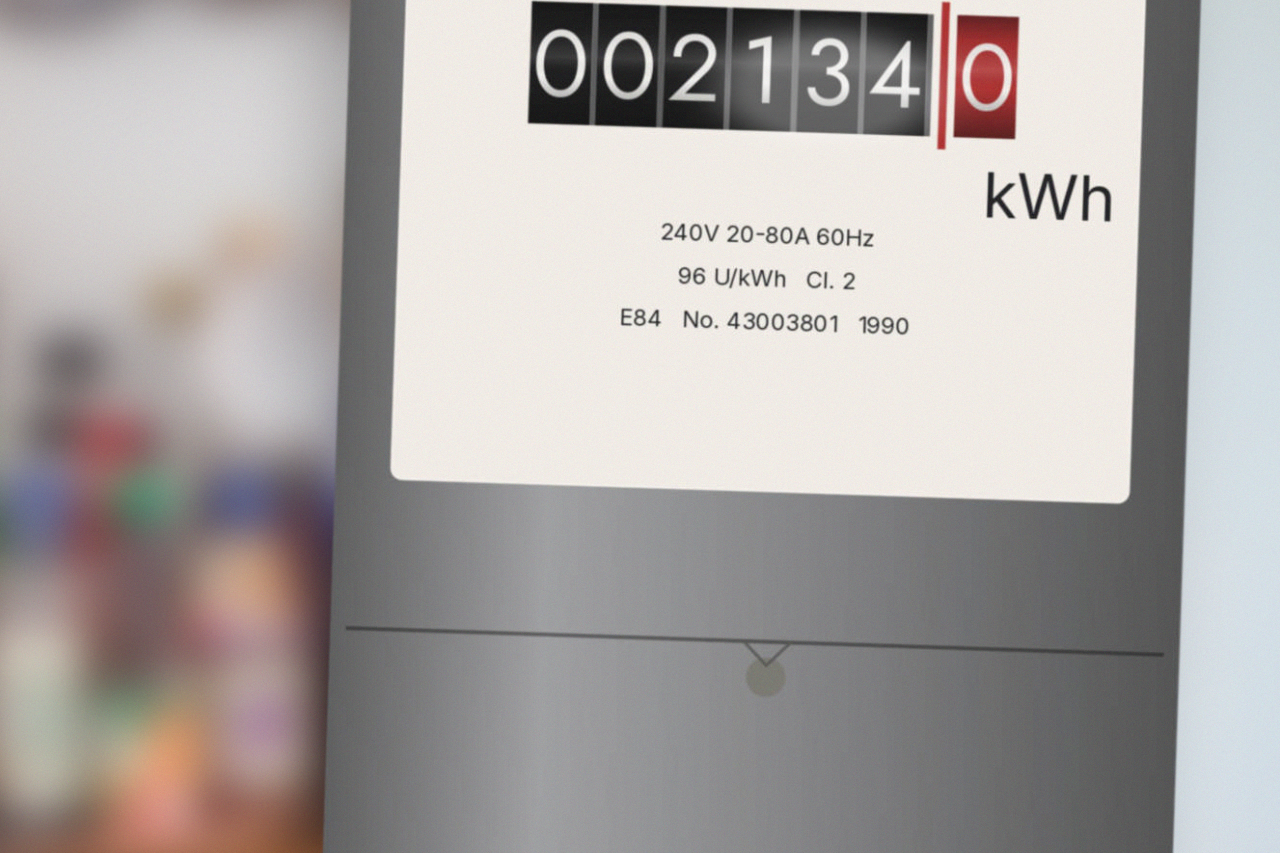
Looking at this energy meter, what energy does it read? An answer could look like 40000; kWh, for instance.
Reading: 2134.0; kWh
